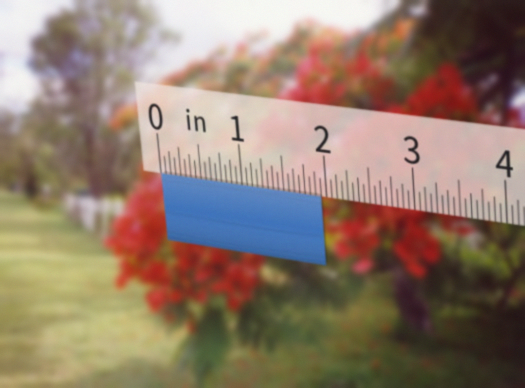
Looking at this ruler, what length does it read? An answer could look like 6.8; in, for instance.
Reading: 1.9375; in
